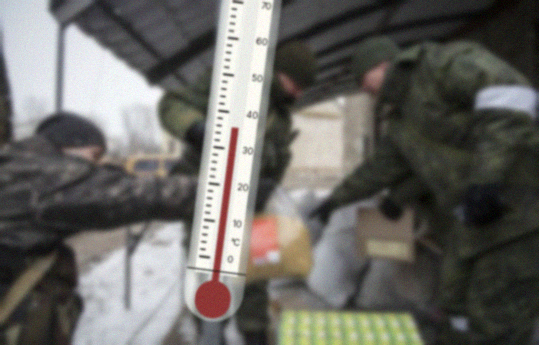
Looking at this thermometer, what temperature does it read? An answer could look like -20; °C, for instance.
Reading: 36; °C
